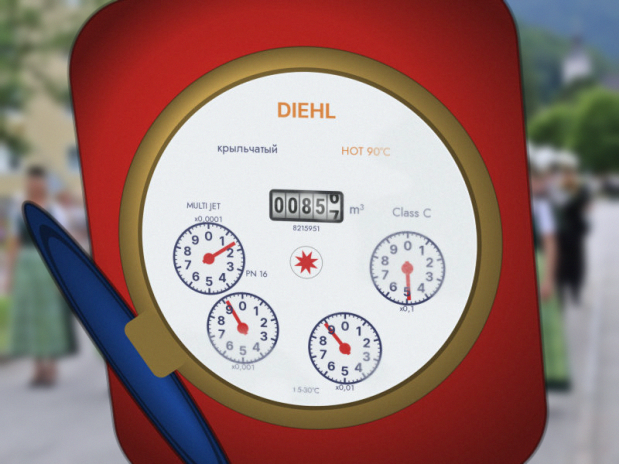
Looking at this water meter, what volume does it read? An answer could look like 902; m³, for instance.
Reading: 856.4891; m³
